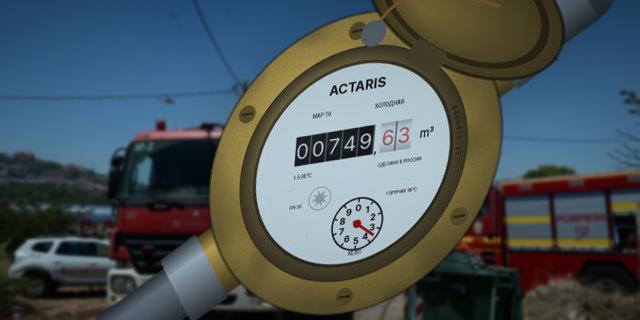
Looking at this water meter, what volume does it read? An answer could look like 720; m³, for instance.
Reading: 749.633; m³
